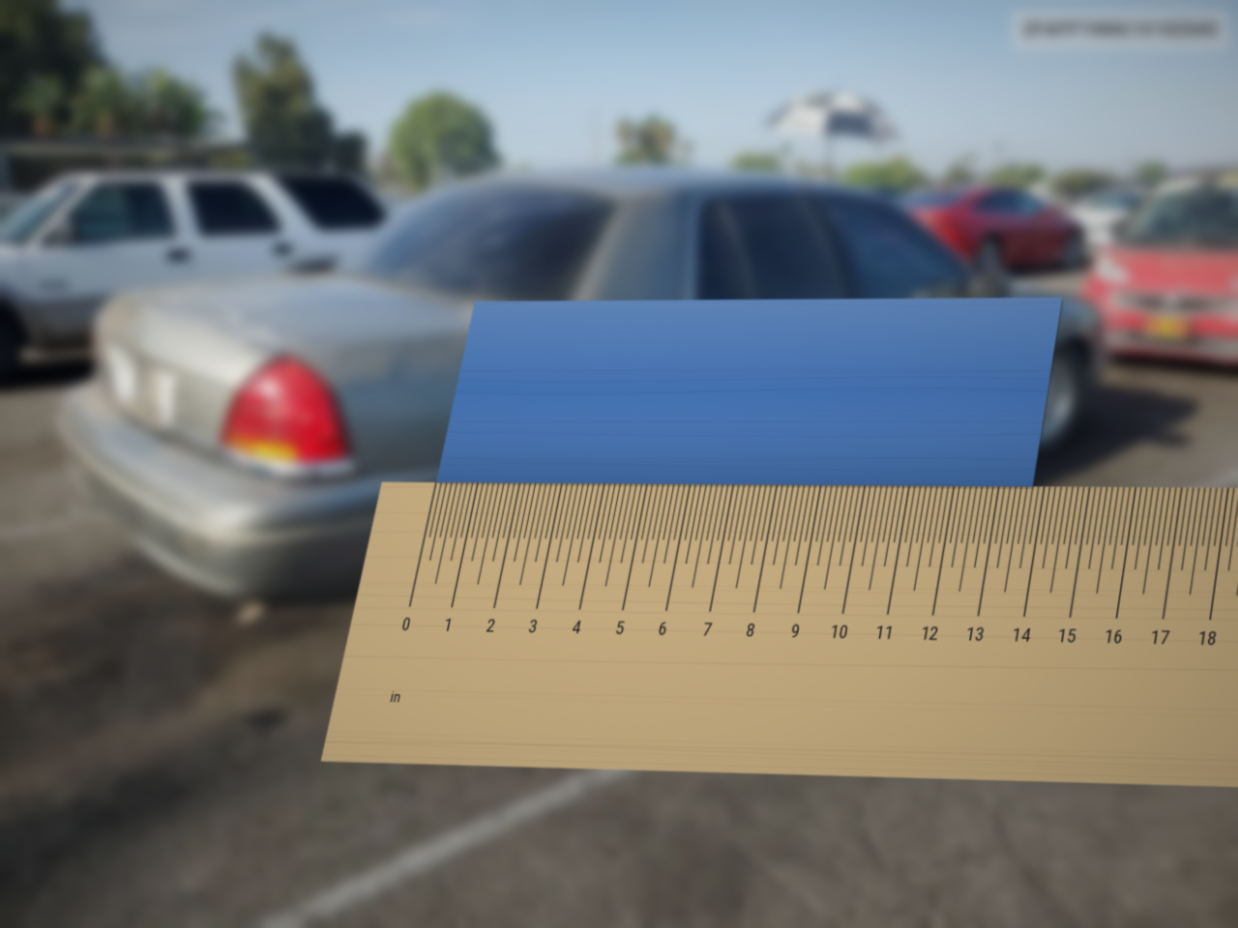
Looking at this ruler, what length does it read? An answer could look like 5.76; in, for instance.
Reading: 13.75; in
